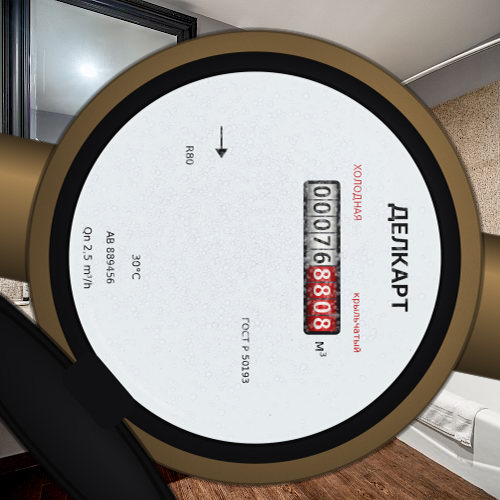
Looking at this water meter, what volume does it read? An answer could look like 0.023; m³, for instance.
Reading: 76.8808; m³
